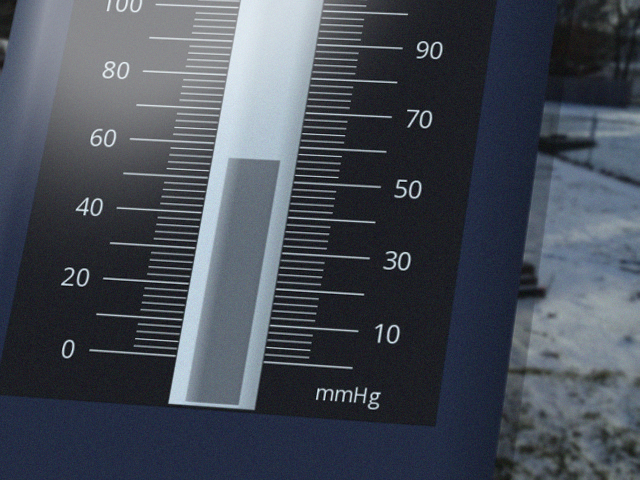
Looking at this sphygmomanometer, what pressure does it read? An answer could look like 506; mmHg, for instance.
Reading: 56; mmHg
